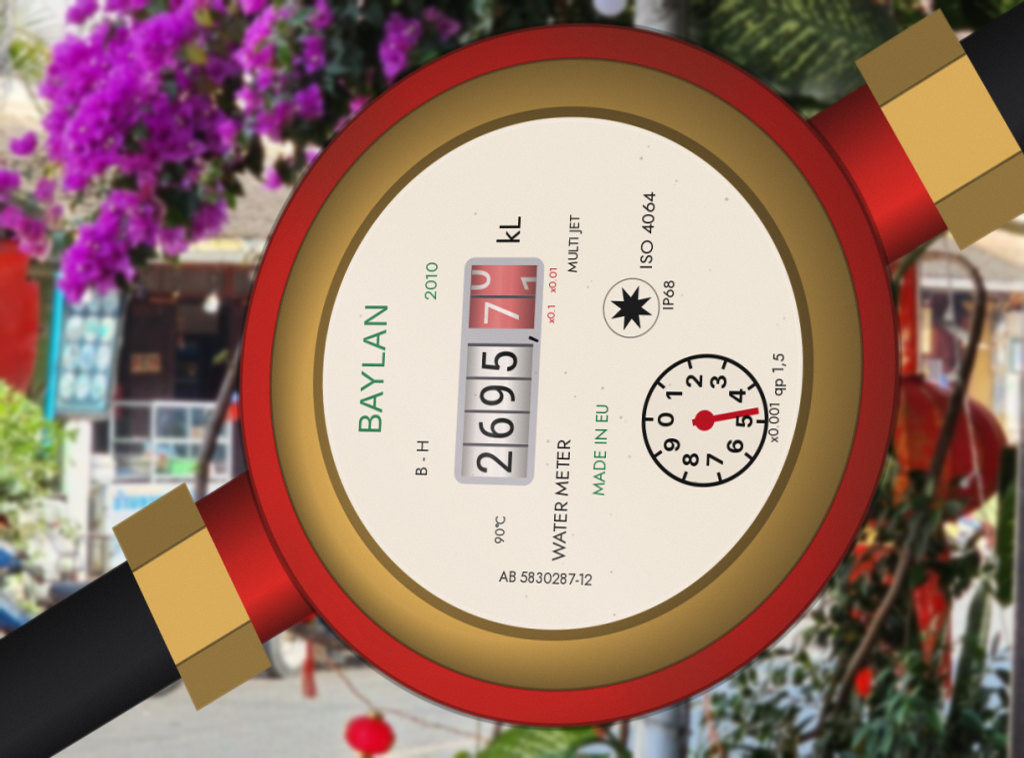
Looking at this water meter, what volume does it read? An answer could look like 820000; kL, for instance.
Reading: 2695.704; kL
